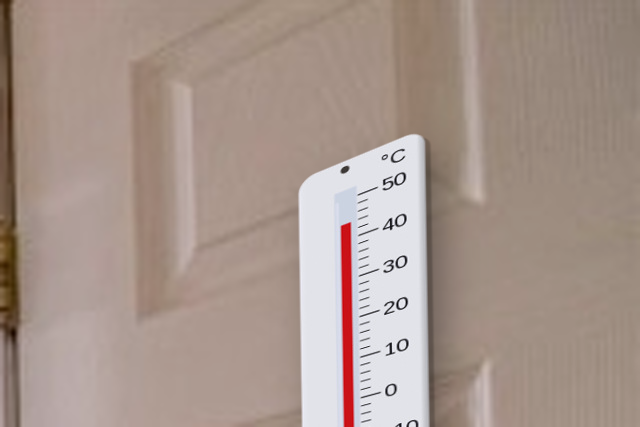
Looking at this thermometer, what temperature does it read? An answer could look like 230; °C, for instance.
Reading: 44; °C
